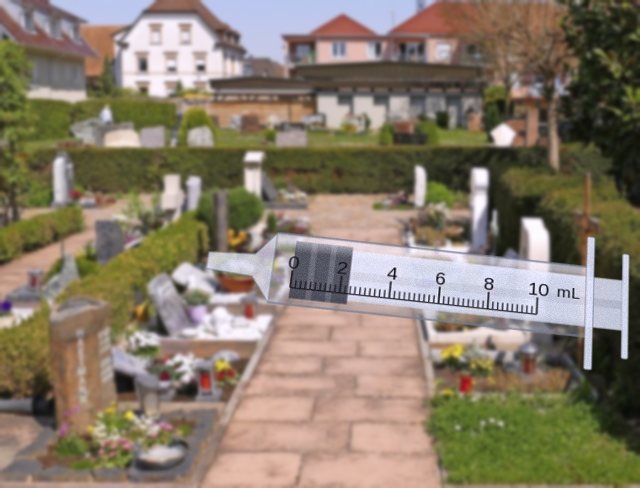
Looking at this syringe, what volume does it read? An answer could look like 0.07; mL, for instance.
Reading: 0; mL
